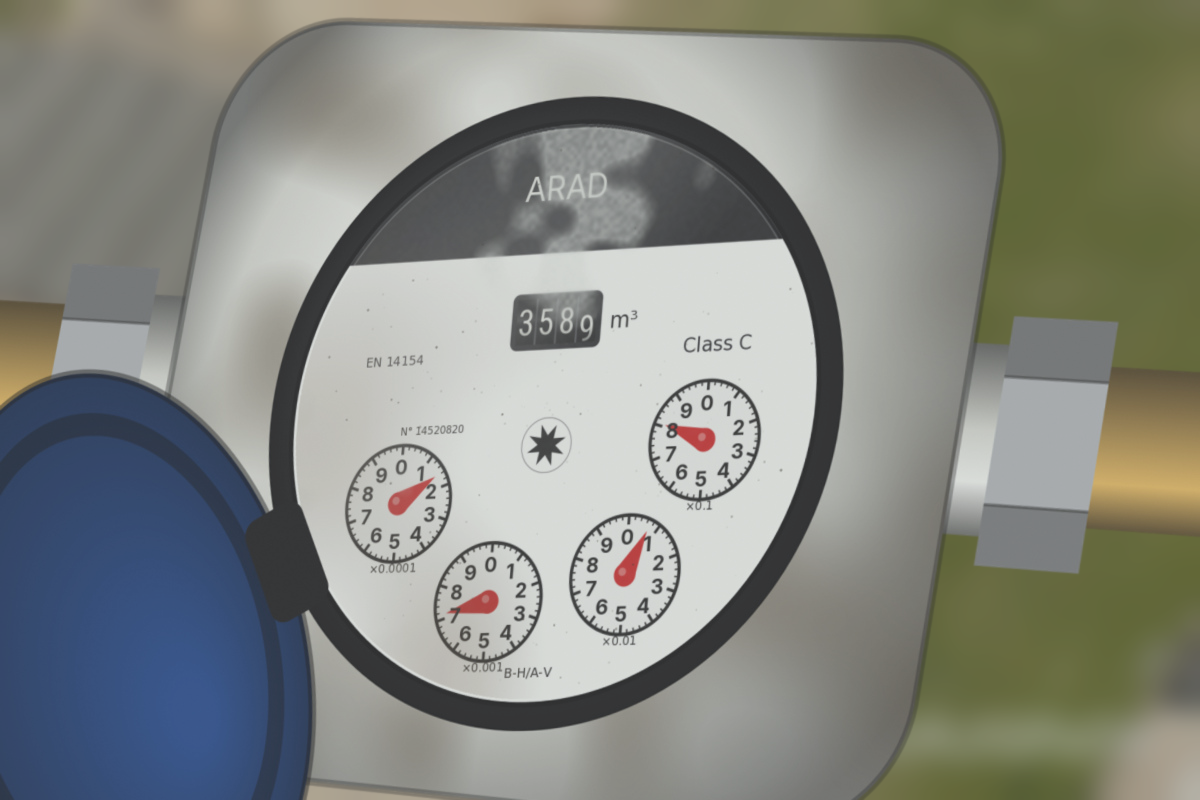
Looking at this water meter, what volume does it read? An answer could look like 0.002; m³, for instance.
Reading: 3588.8071; m³
